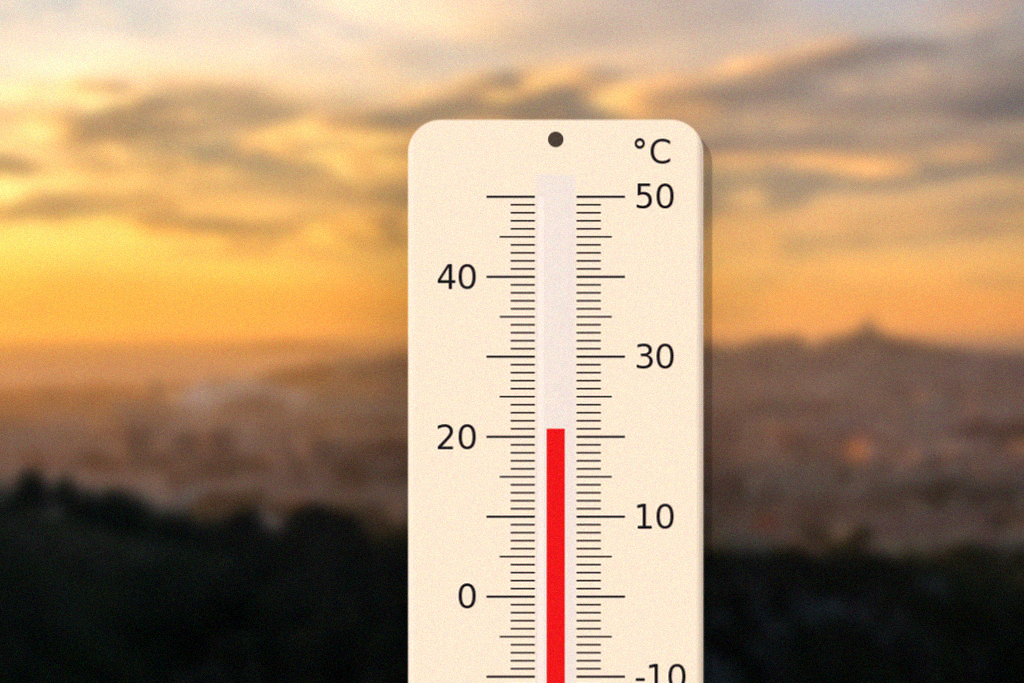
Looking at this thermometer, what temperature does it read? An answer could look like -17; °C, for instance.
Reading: 21; °C
